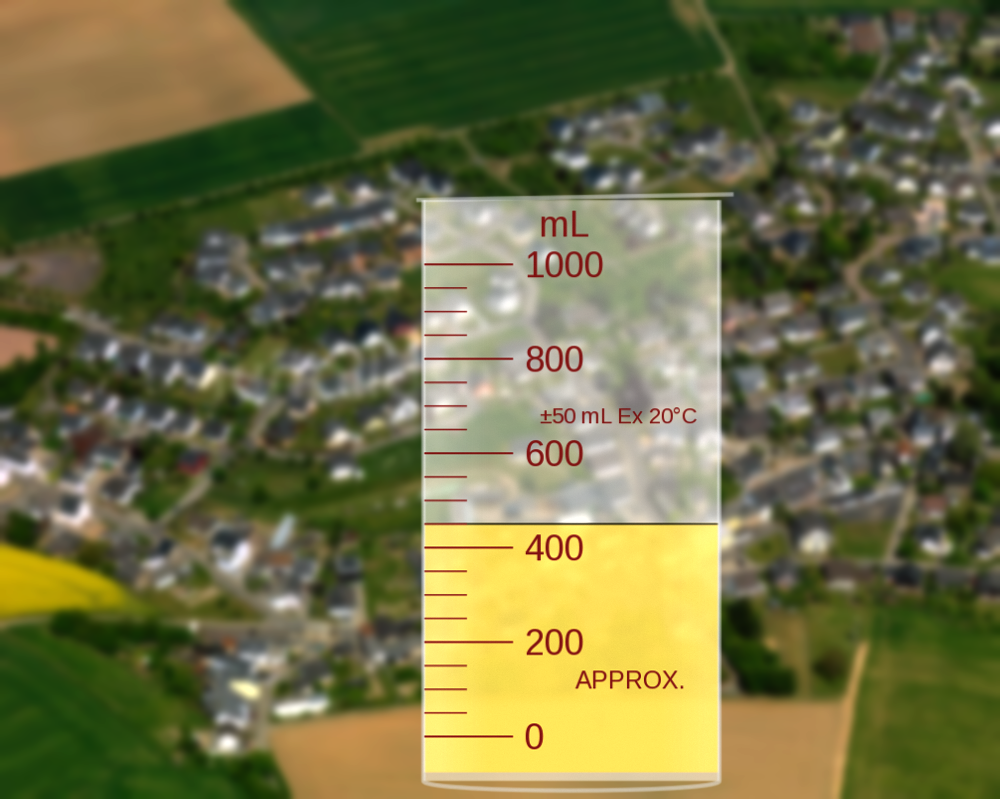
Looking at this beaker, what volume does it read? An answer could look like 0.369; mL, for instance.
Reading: 450; mL
